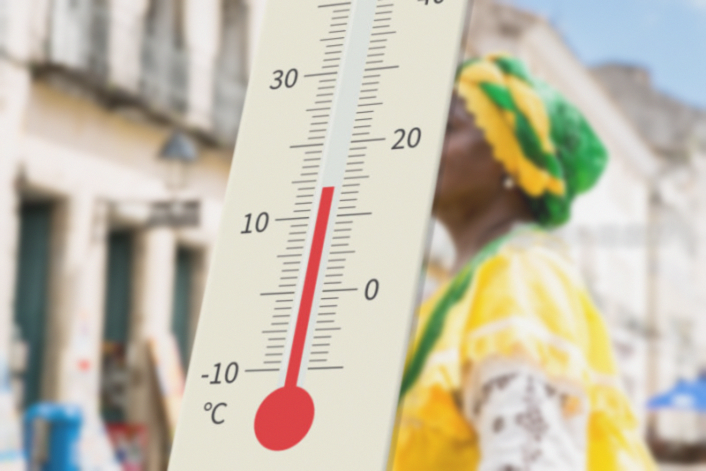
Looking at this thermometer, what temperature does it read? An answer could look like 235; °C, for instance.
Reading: 14; °C
